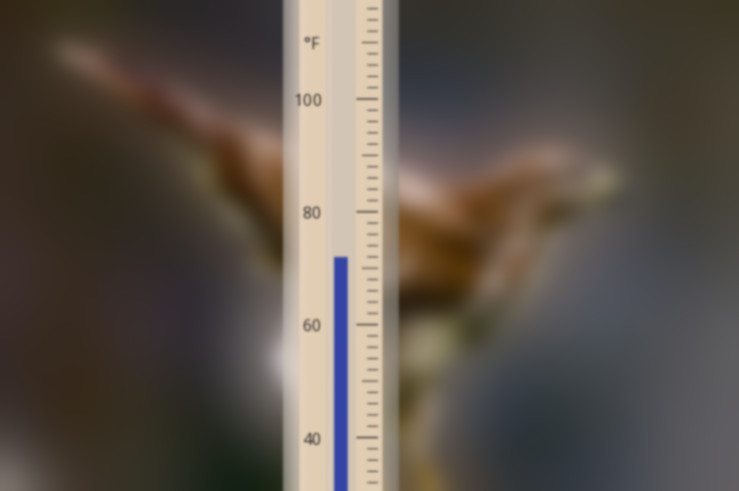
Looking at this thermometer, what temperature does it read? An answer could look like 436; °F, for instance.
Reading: 72; °F
